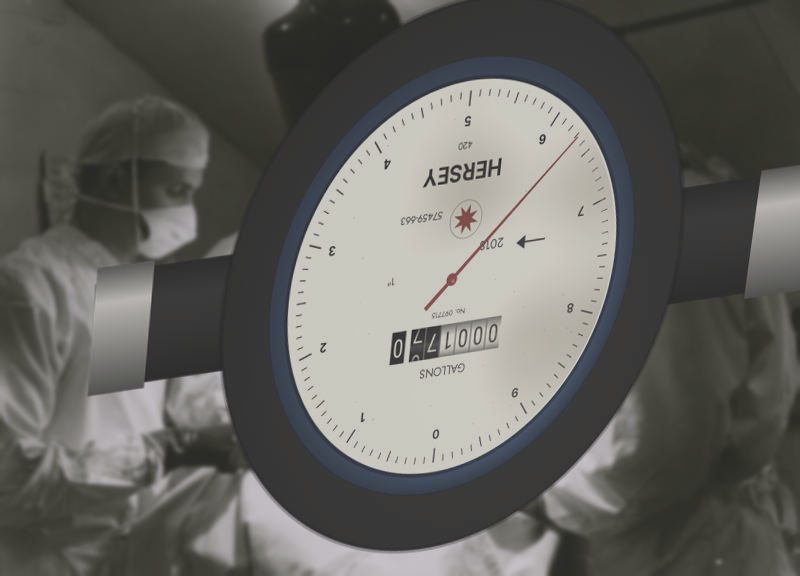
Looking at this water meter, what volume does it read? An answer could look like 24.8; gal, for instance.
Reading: 1766.3; gal
